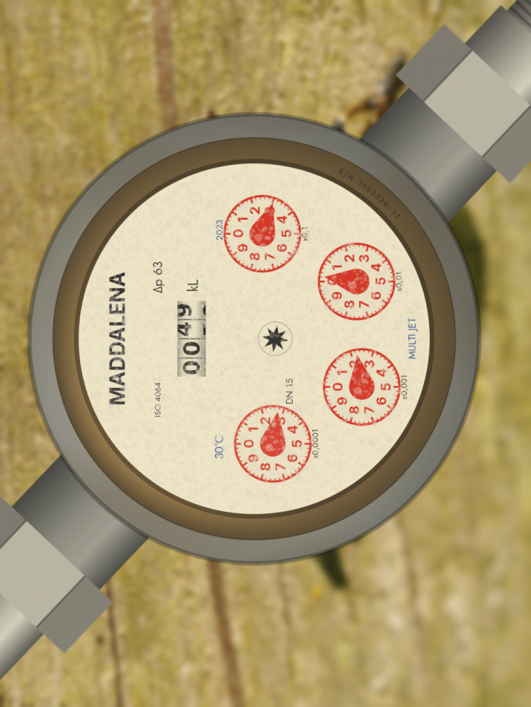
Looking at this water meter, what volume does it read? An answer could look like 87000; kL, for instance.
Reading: 49.3022; kL
